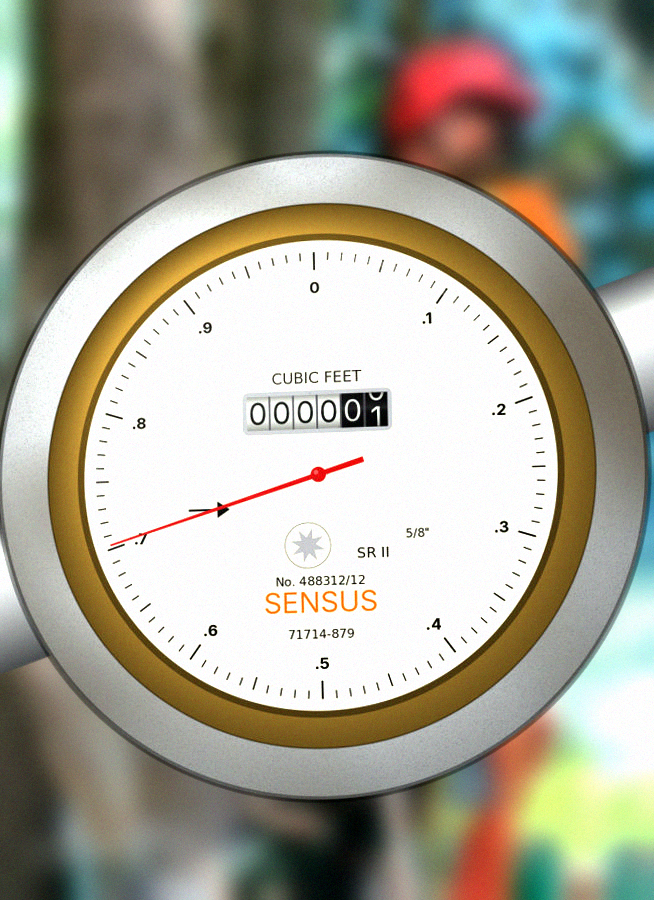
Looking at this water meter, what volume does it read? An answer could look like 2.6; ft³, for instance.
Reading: 0.70; ft³
